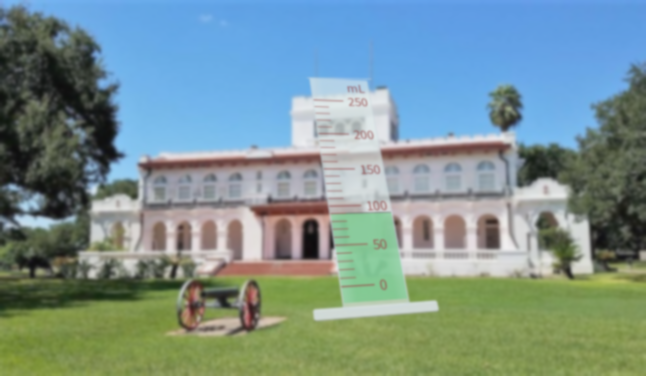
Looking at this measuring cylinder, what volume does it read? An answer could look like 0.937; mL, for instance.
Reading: 90; mL
